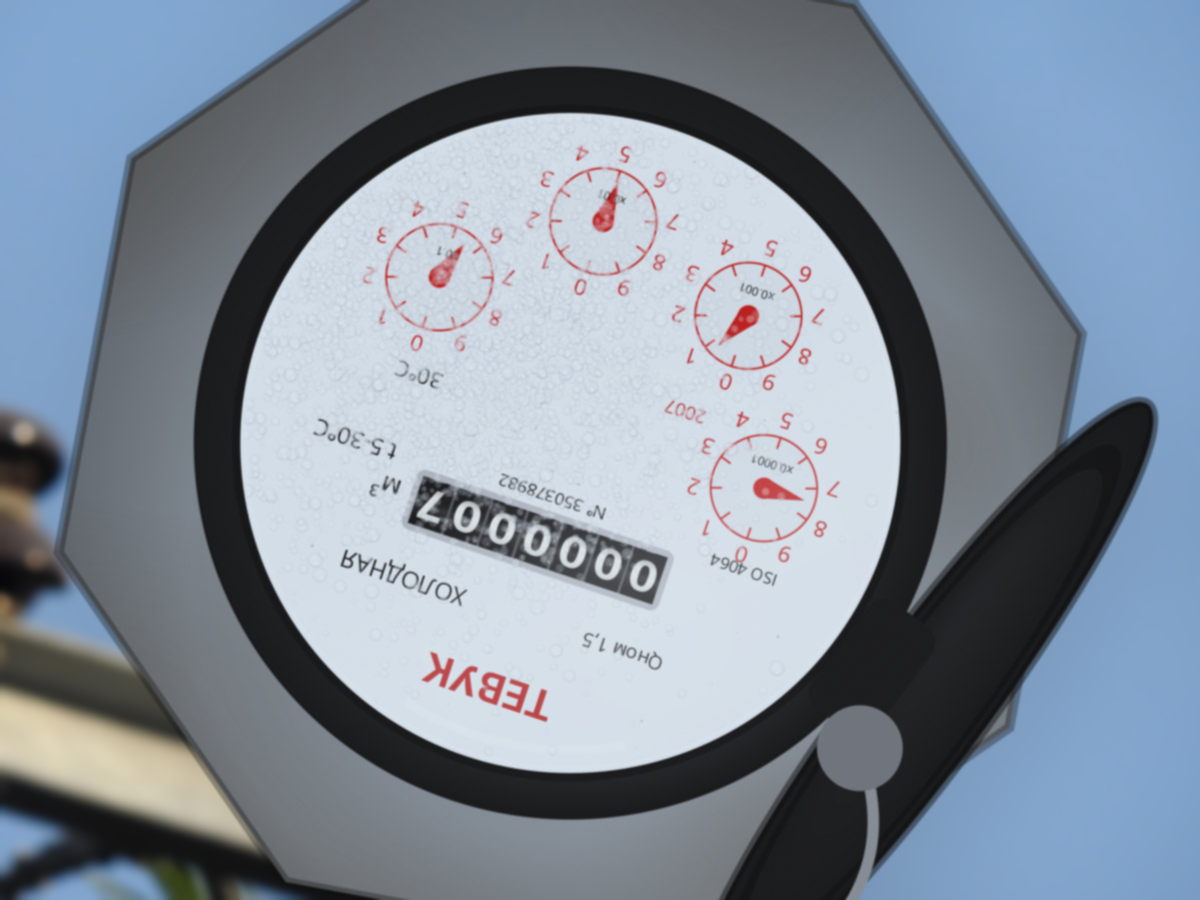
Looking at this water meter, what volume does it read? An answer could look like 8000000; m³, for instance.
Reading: 7.5507; m³
